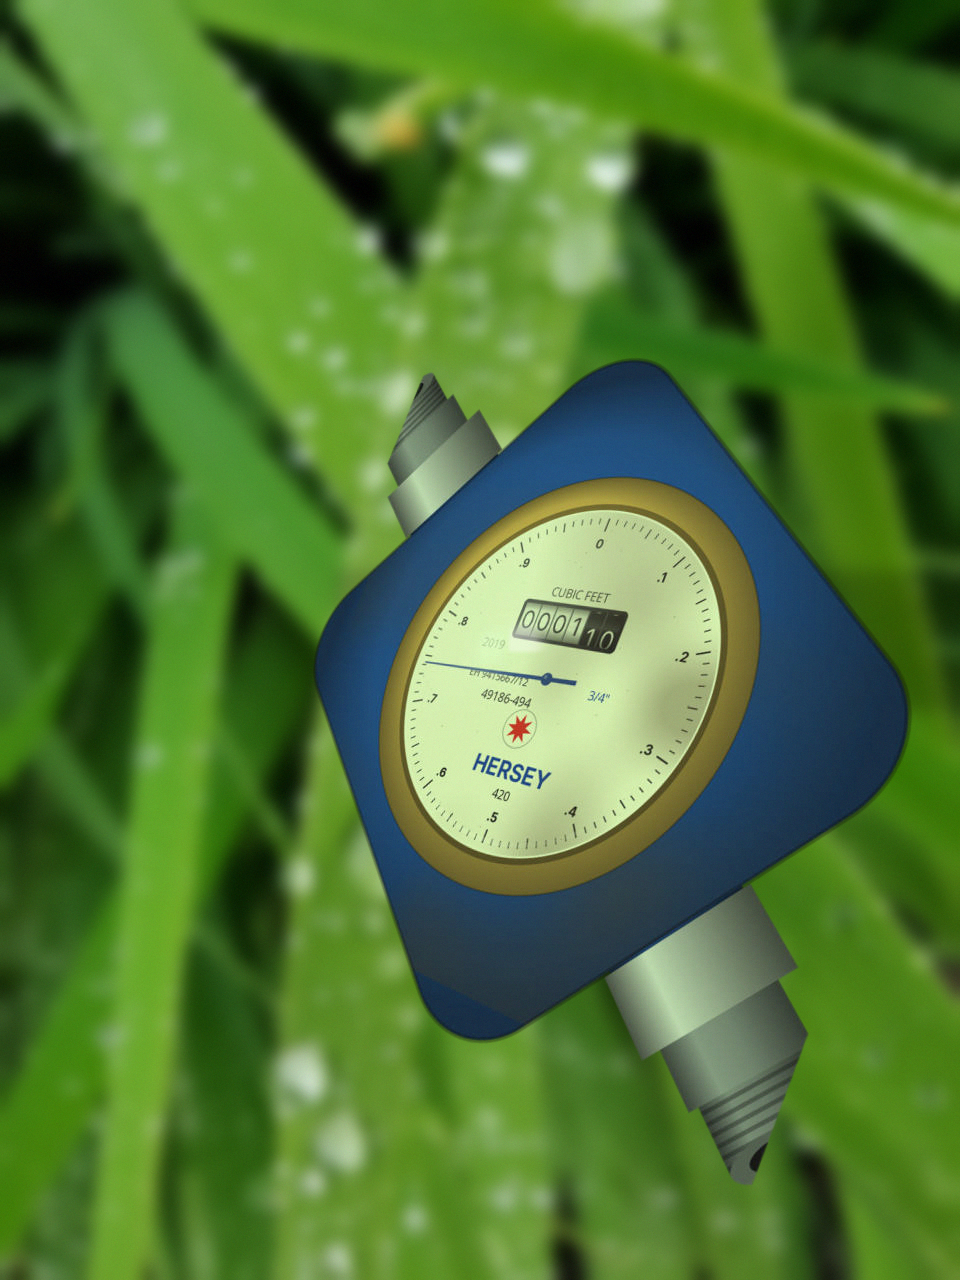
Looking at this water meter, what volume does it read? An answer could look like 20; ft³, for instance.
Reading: 109.74; ft³
